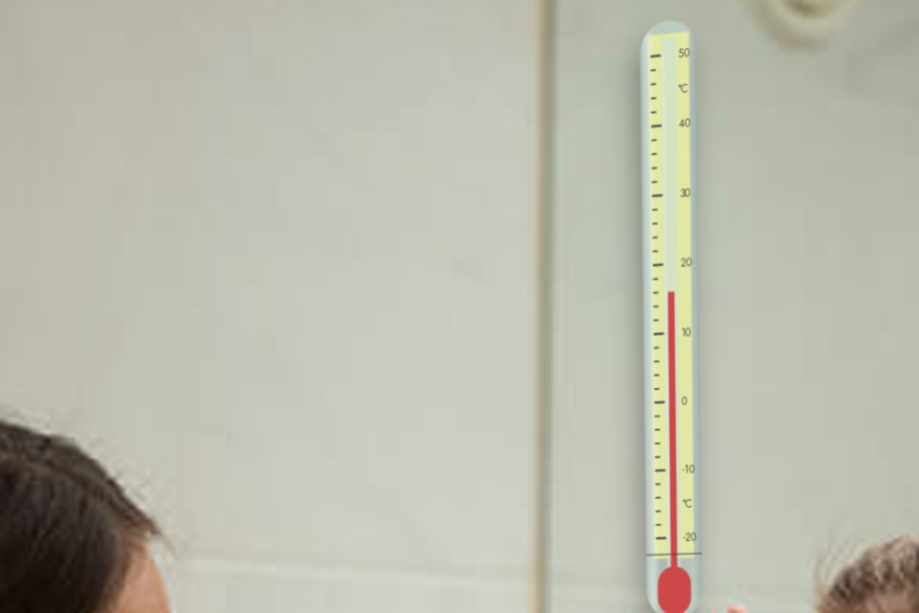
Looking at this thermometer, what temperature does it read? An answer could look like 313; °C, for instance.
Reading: 16; °C
